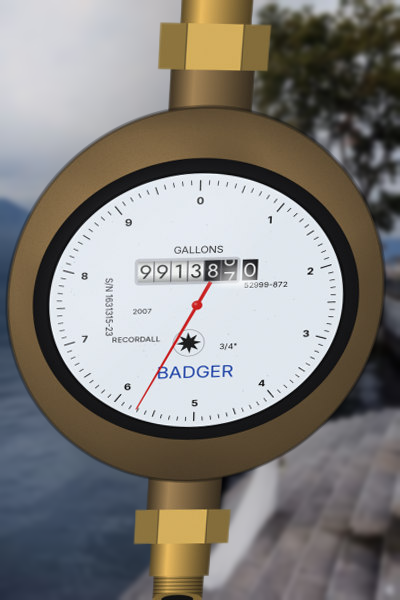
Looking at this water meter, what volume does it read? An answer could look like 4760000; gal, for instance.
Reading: 9913865.7; gal
